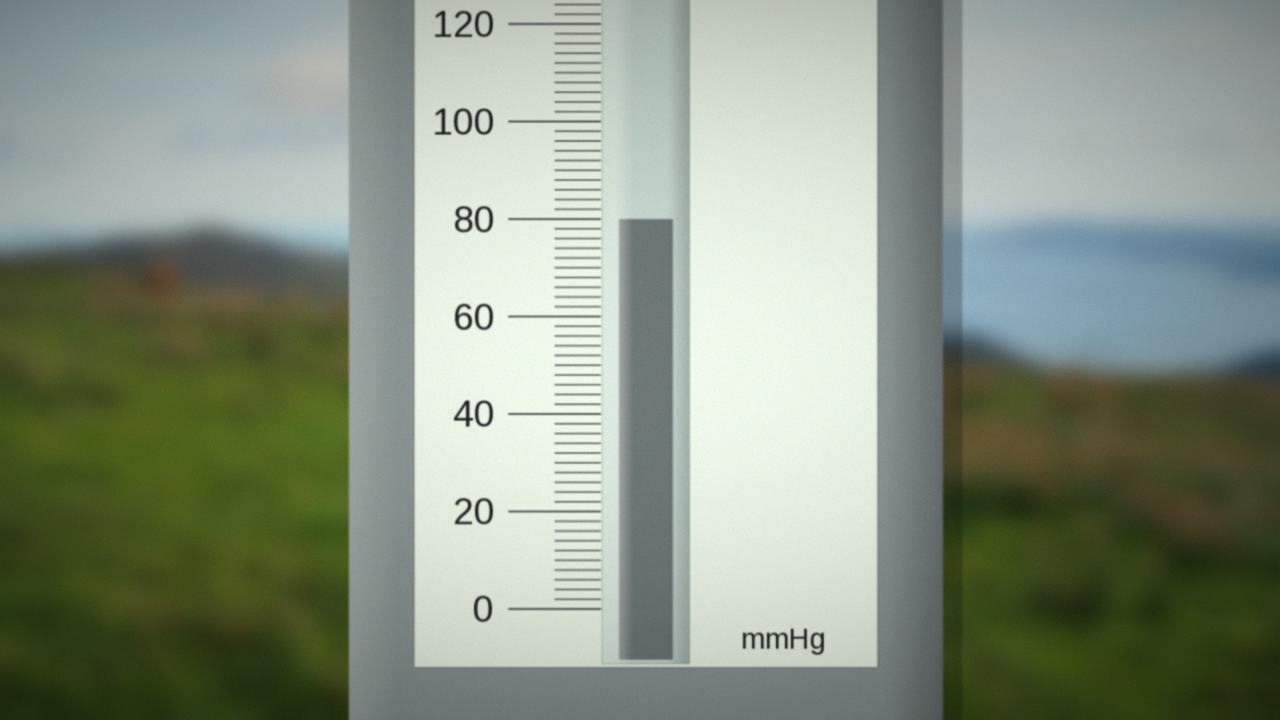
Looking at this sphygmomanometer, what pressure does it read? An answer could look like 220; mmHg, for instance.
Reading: 80; mmHg
